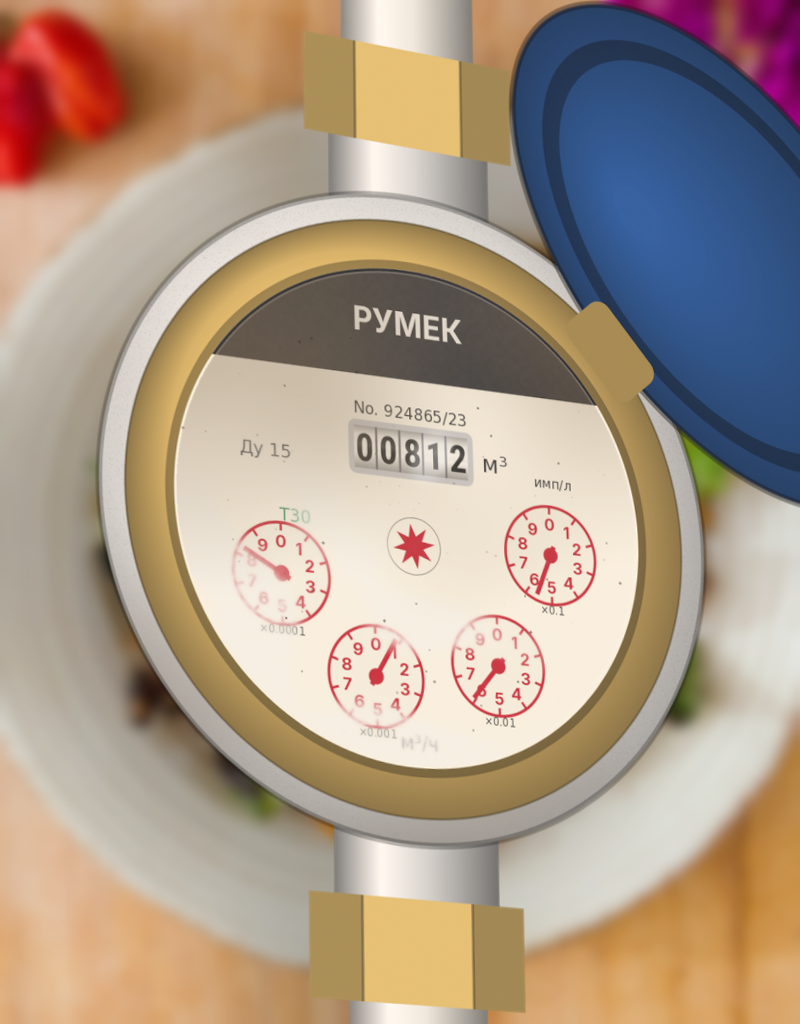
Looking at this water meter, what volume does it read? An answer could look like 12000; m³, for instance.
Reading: 812.5608; m³
